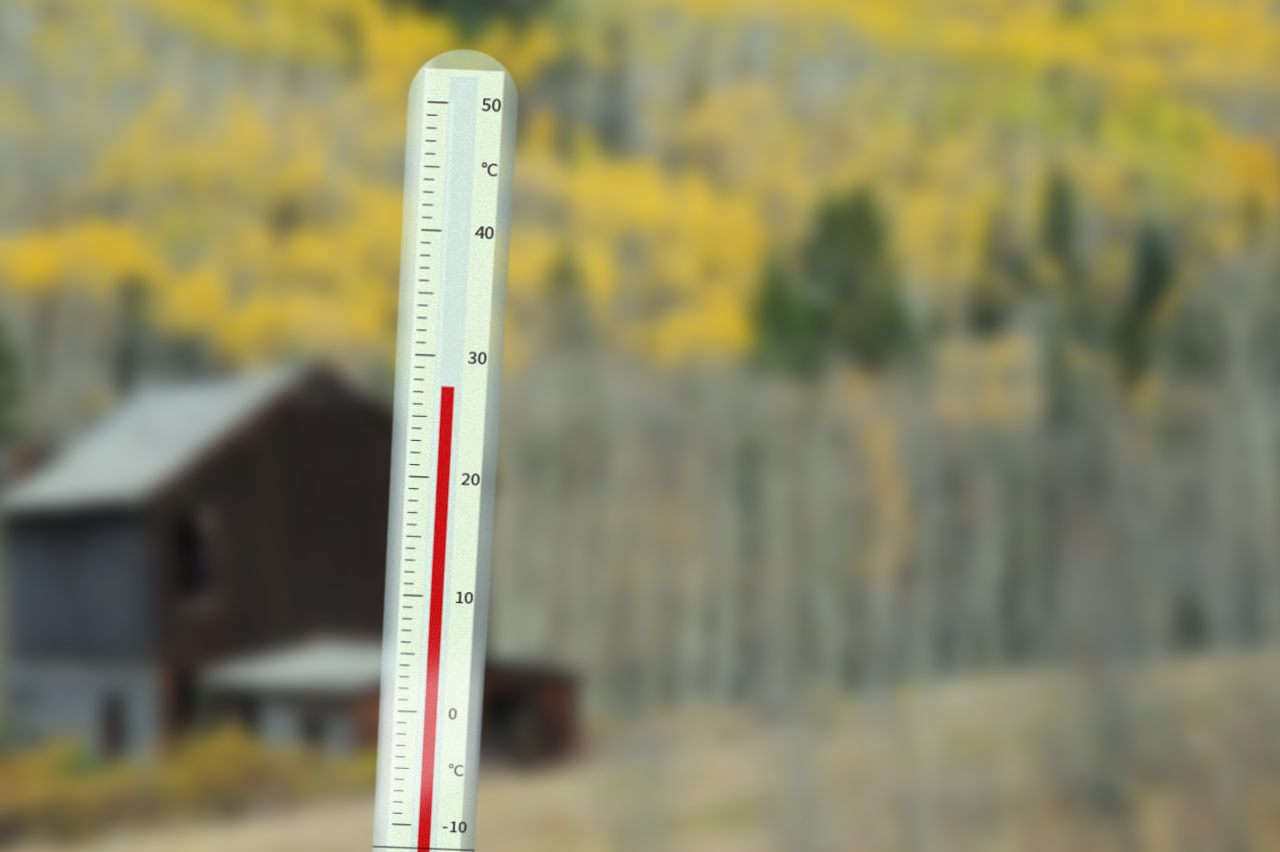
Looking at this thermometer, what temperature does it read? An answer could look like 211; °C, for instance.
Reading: 27.5; °C
